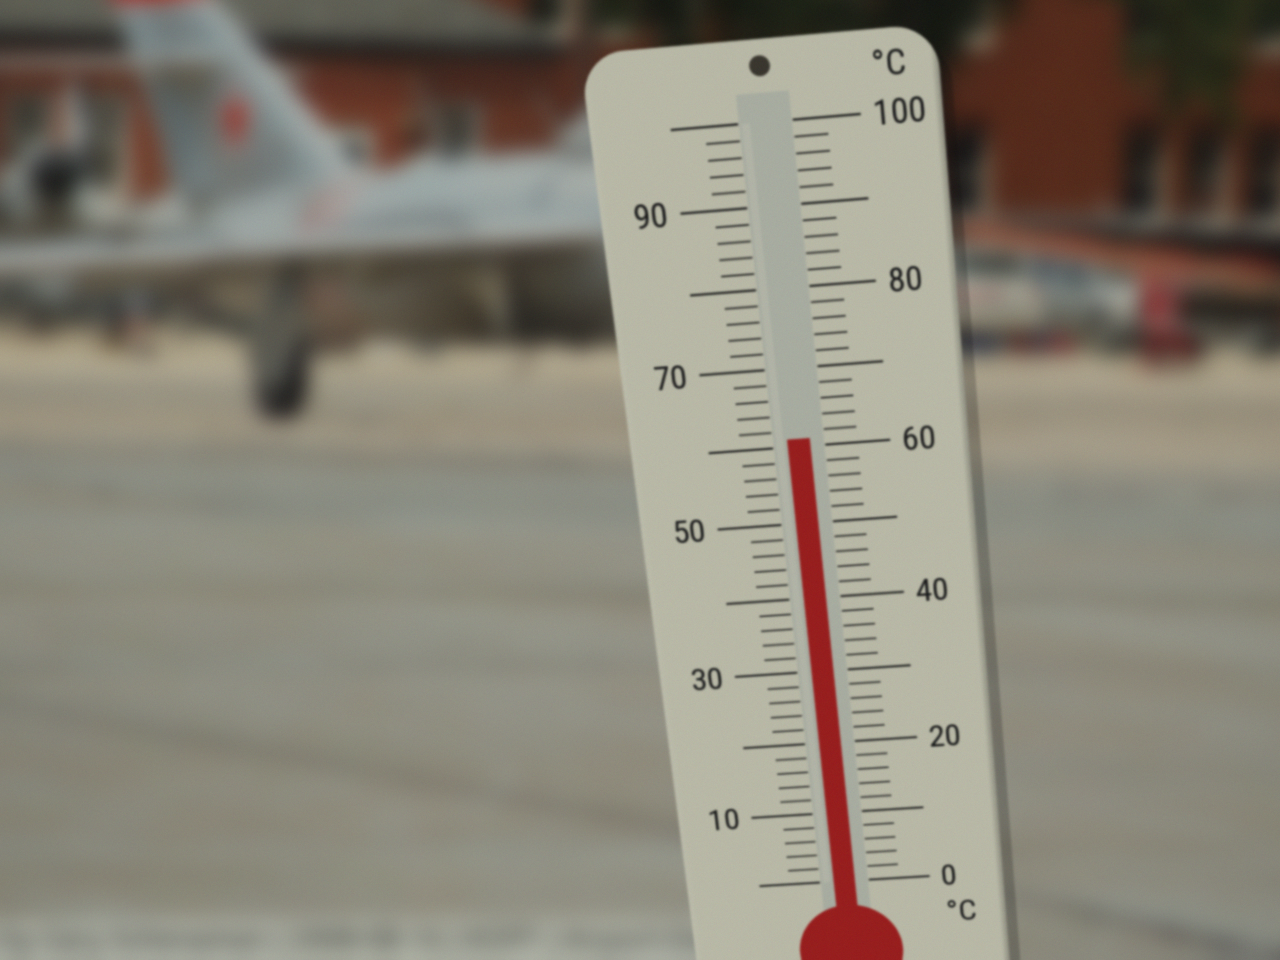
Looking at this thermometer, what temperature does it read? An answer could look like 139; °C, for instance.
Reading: 61; °C
